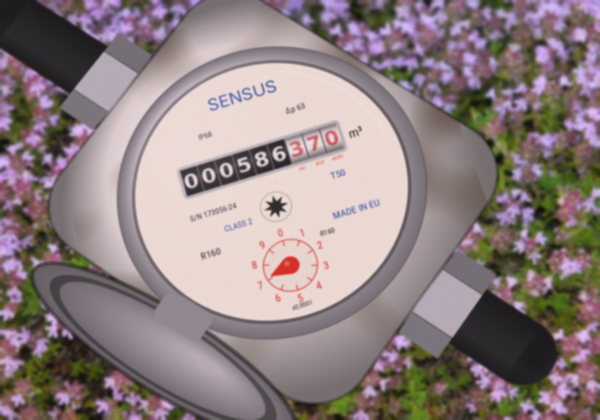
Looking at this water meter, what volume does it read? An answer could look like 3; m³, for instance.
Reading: 586.3707; m³
